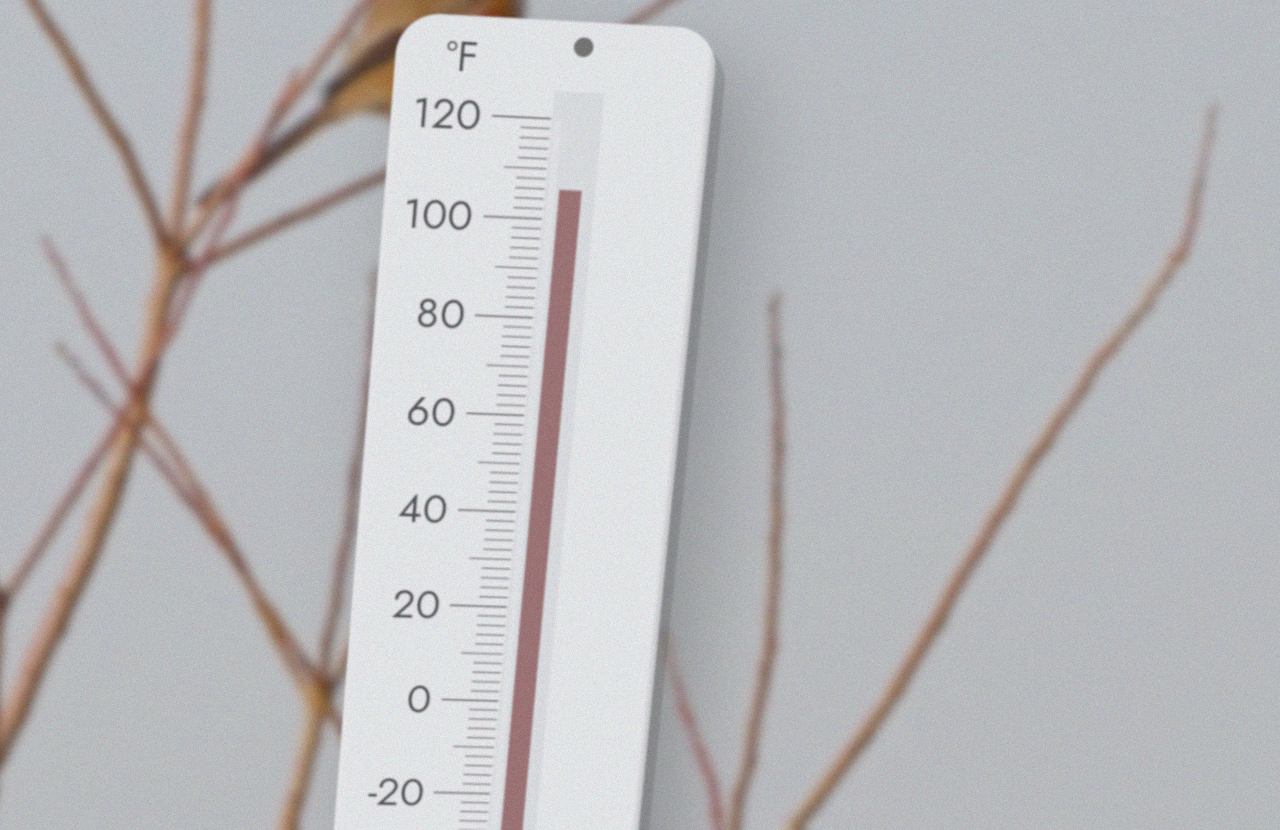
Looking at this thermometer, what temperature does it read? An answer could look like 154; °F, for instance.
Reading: 106; °F
